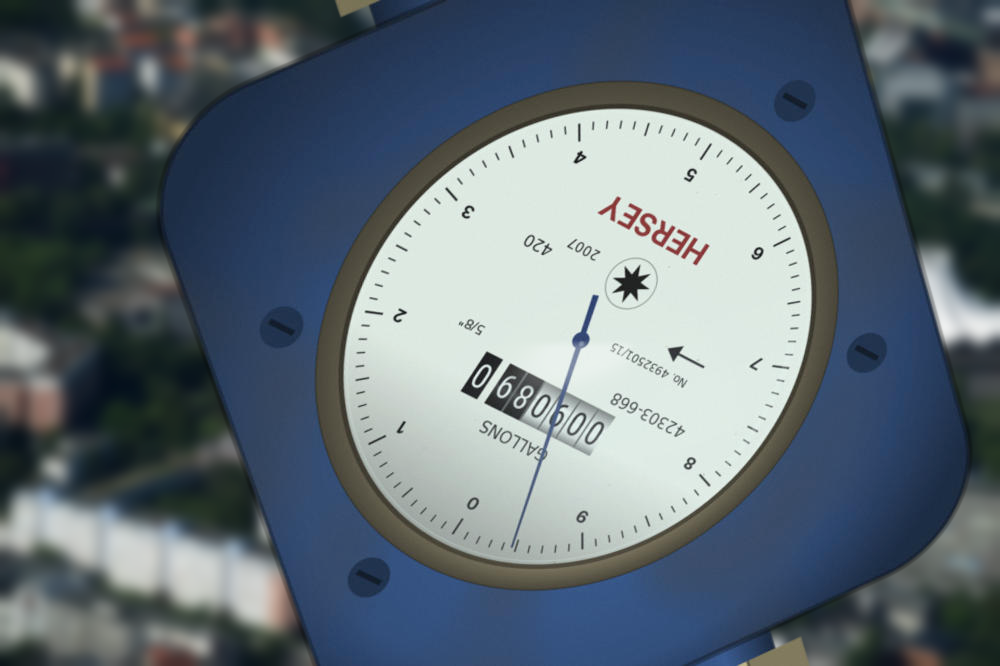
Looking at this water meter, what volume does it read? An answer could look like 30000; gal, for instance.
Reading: 90889.5; gal
